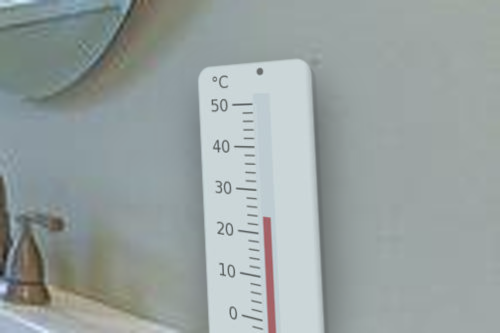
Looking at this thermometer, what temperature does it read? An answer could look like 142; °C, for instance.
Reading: 24; °C
